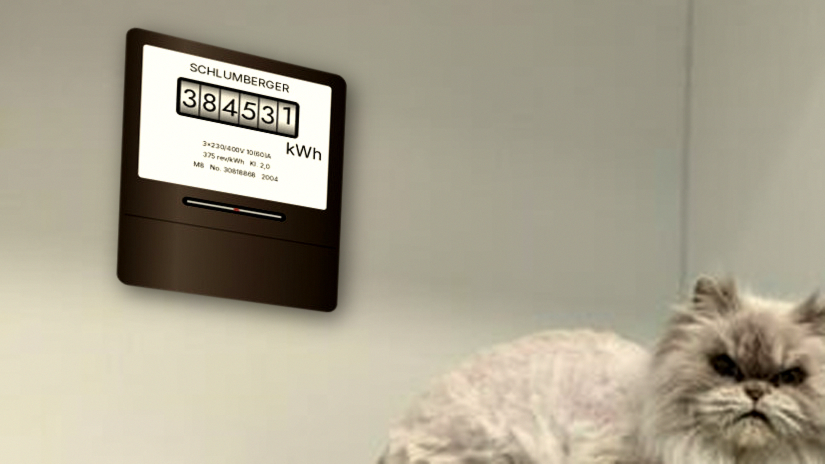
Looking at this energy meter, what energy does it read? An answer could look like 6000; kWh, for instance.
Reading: 384531; kWh
